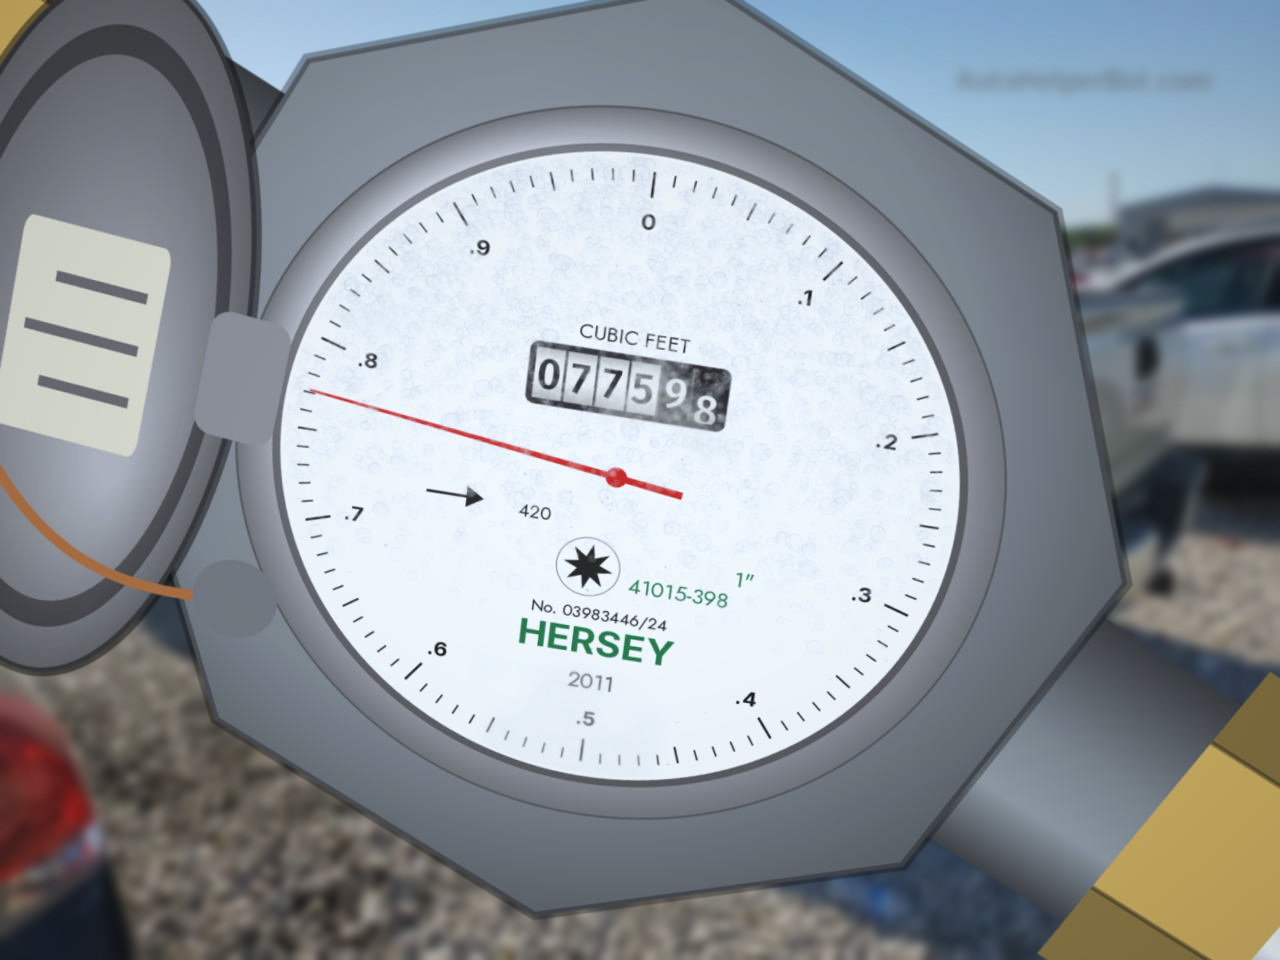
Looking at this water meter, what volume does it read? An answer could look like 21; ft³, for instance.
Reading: 77597.77; ft³
